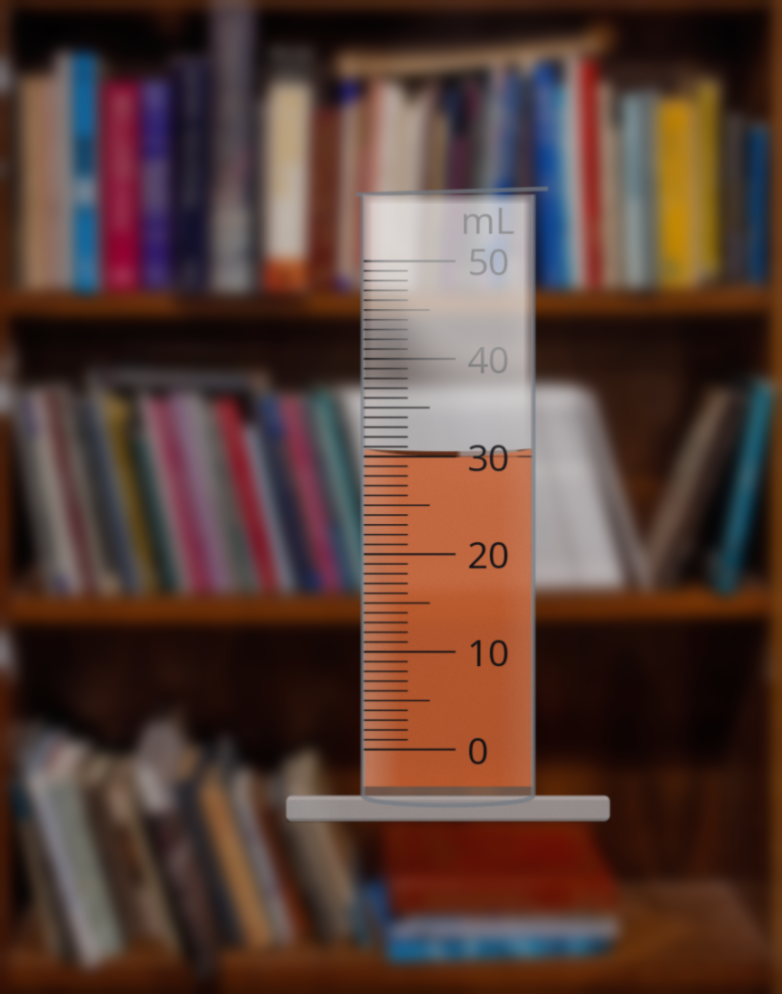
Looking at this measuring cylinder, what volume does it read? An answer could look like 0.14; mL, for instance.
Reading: 30; mL
